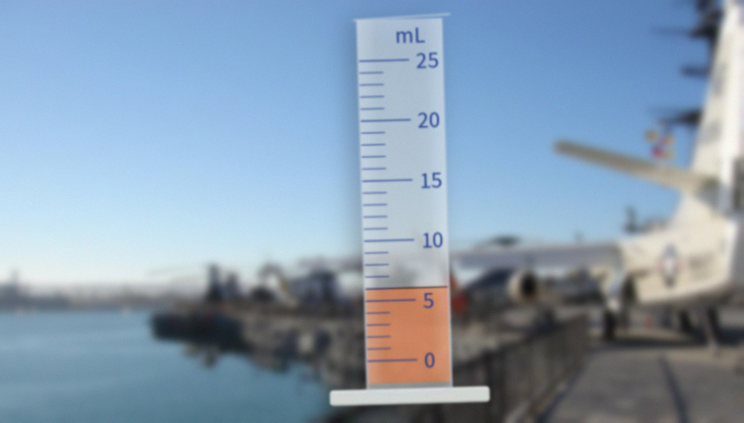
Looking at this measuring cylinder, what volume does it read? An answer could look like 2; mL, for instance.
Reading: 6; mL
